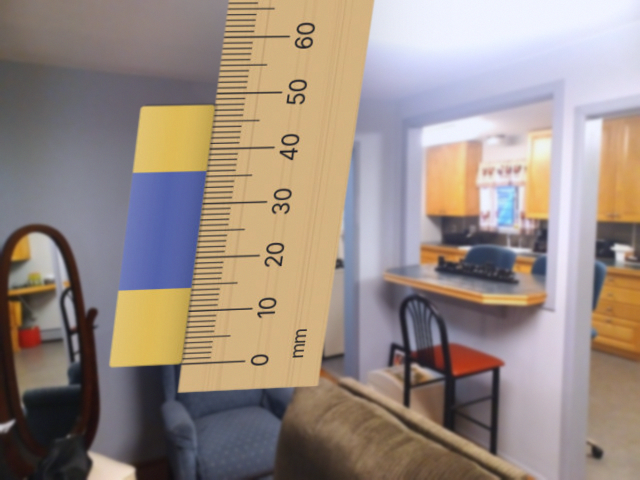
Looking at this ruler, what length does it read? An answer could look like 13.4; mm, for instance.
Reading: 48; mm
